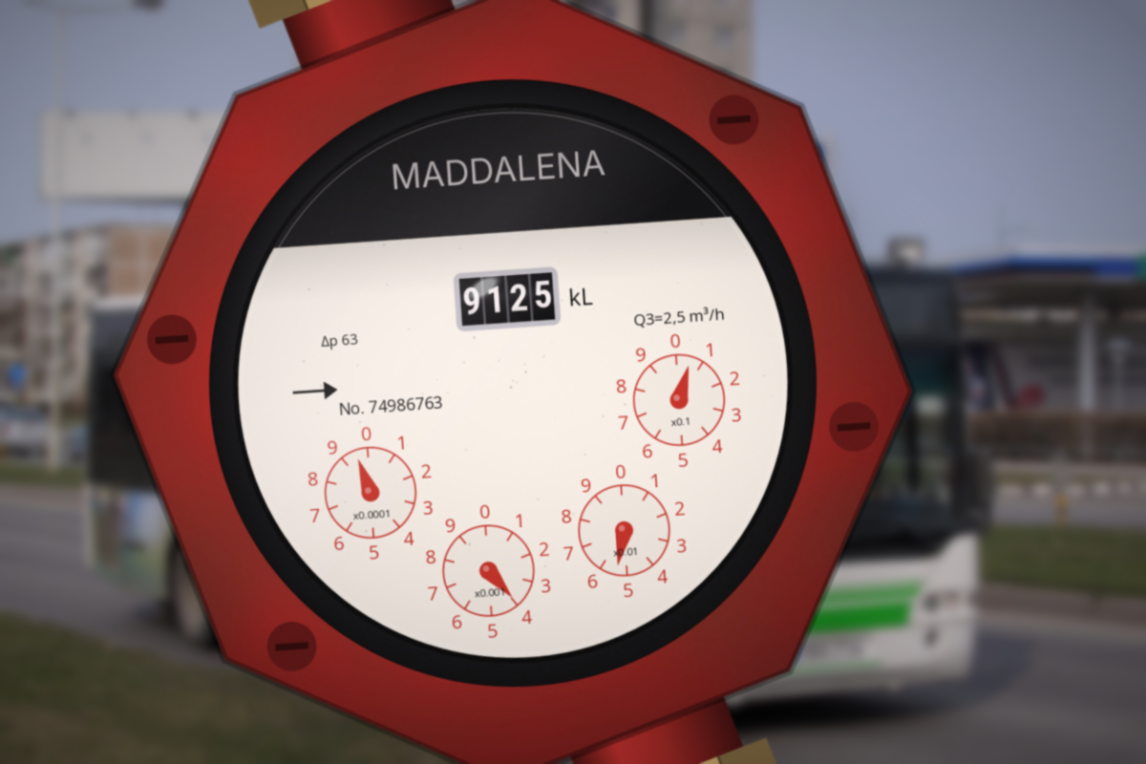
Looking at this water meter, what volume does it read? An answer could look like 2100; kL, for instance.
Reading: 9125.0539; kL
